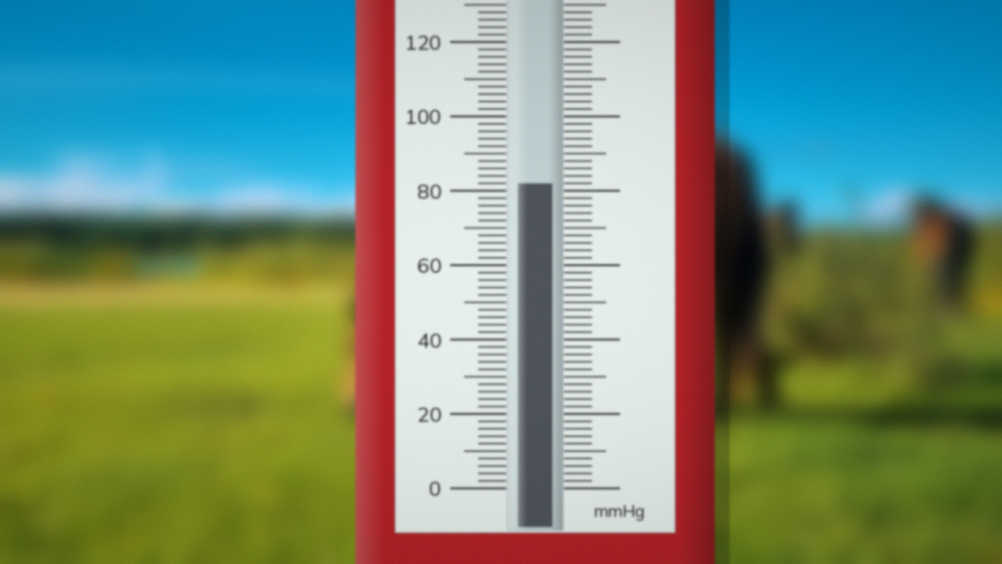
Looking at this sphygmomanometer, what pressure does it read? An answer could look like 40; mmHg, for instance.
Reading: 82; mmHg
